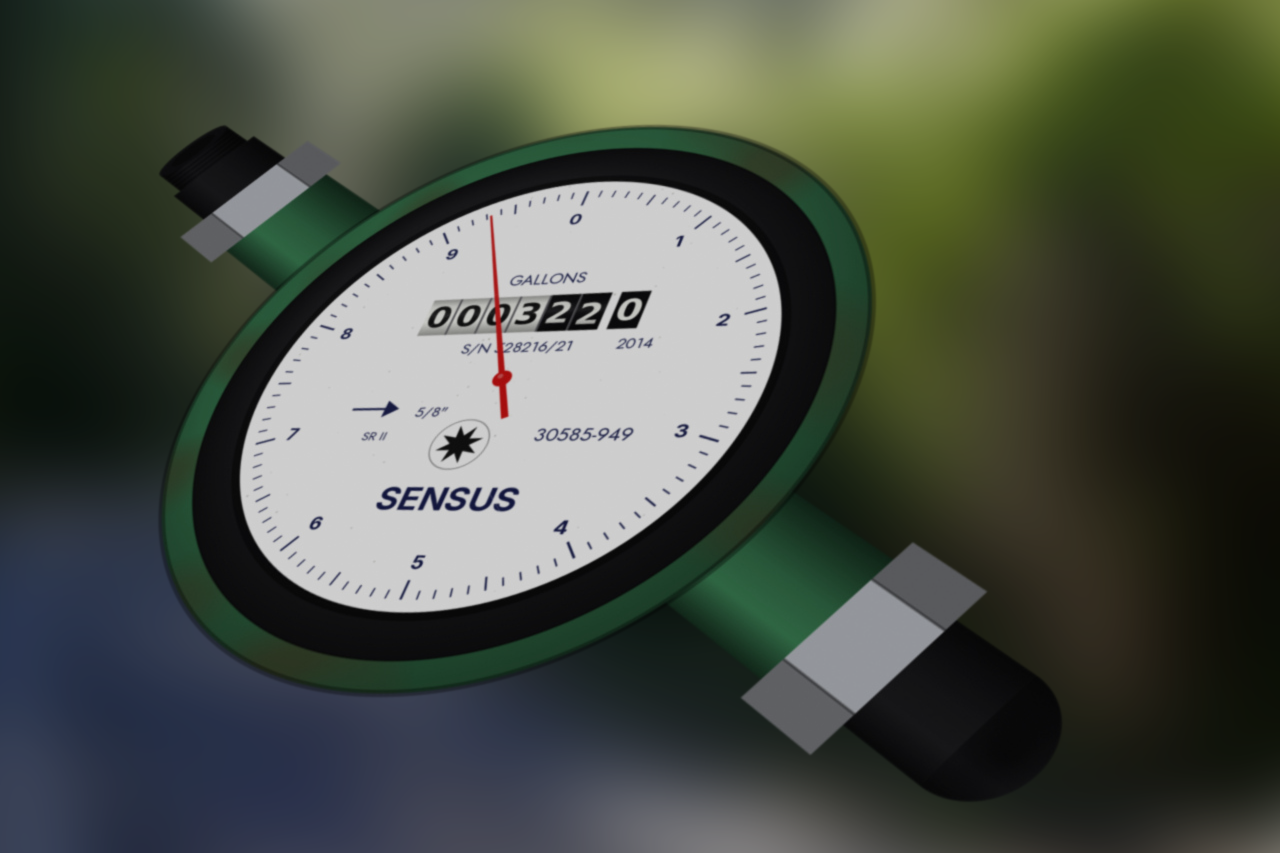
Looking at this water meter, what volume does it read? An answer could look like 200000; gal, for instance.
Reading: 3219.3; gal
